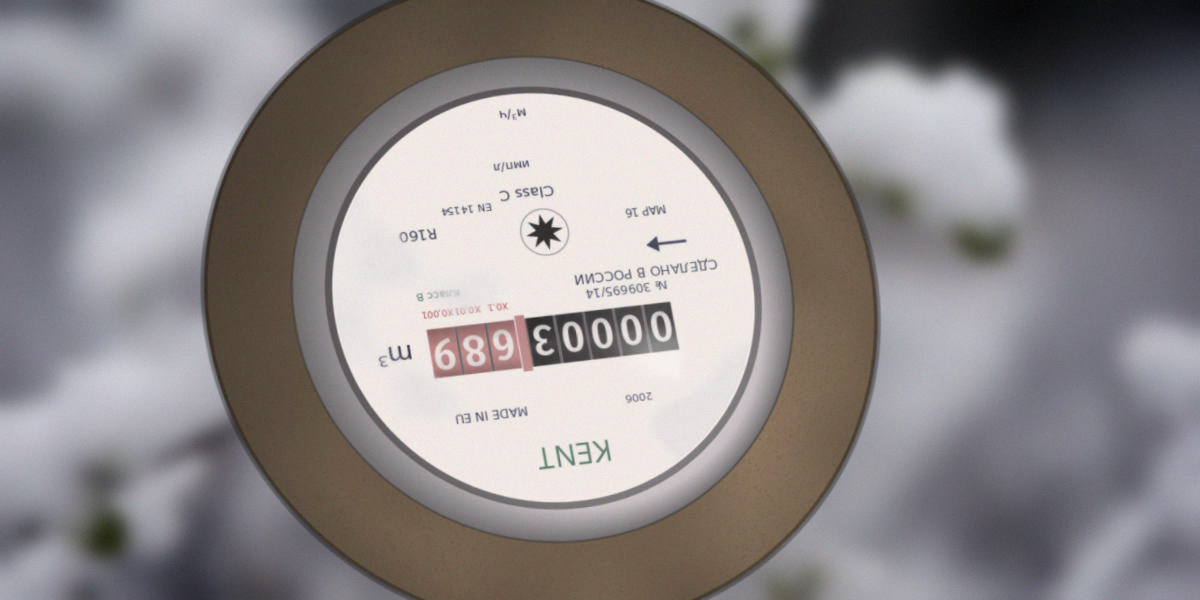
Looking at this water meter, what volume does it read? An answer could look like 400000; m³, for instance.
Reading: 3.689; m³
